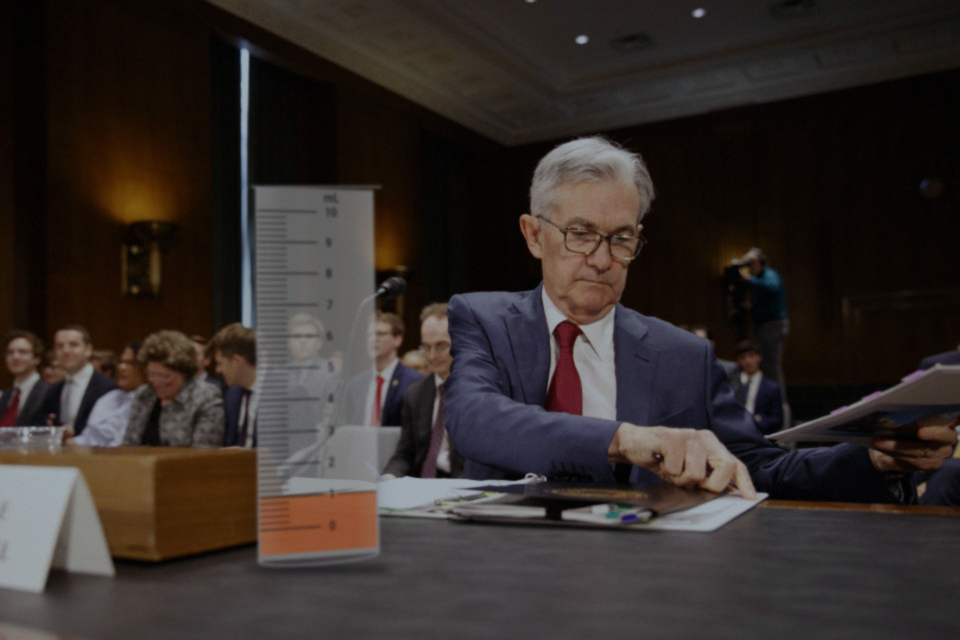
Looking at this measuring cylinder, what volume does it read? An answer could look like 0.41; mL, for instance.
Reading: 1; mL
